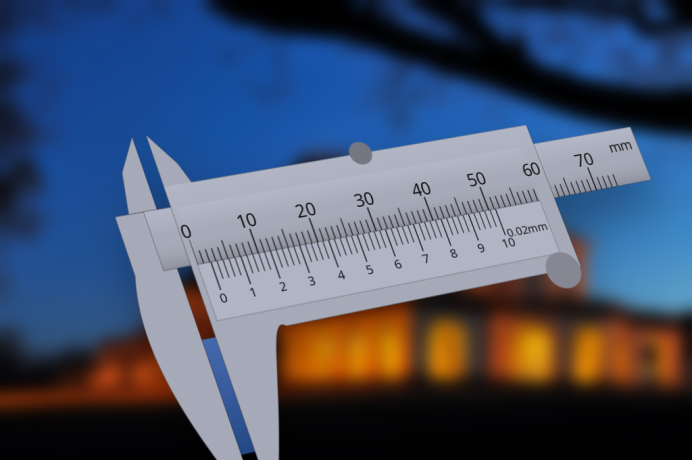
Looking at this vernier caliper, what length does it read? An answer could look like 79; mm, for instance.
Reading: 2.2; mm
